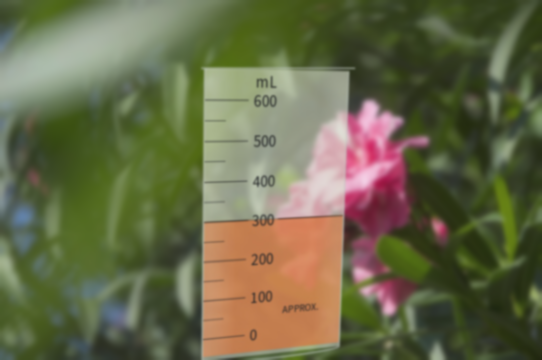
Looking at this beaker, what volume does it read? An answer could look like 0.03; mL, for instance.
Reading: 300; mL
